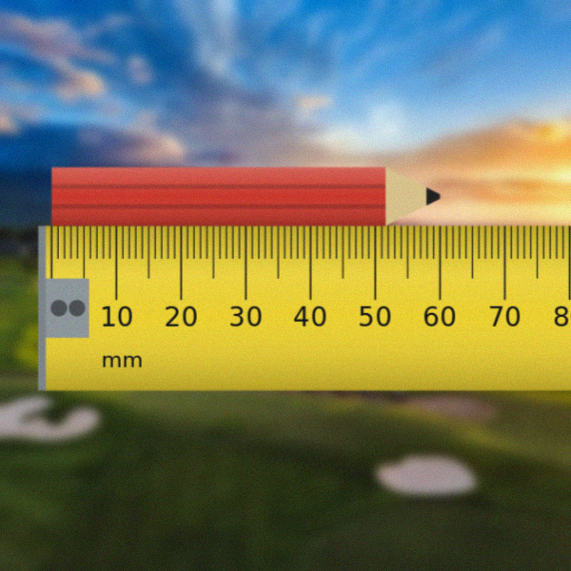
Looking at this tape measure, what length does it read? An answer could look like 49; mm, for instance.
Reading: 60; mm
